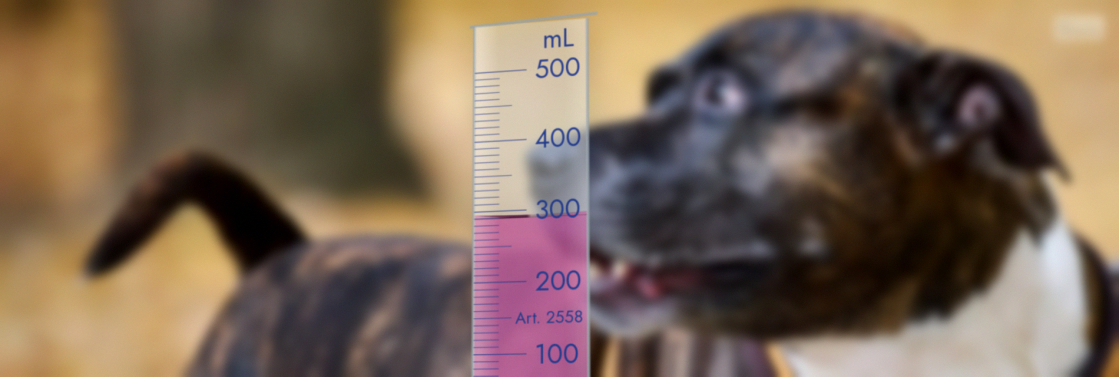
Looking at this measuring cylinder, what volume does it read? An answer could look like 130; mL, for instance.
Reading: 290; mL
